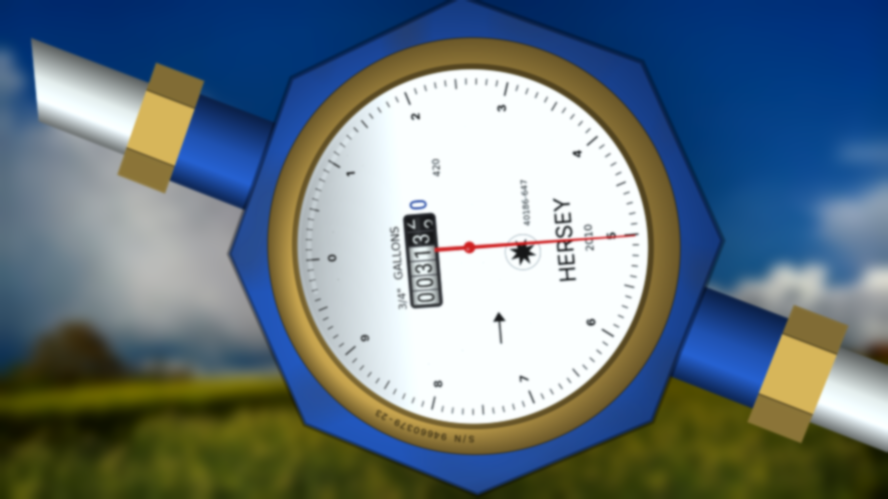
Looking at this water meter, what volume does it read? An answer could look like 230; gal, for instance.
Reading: 31325.0; gal
